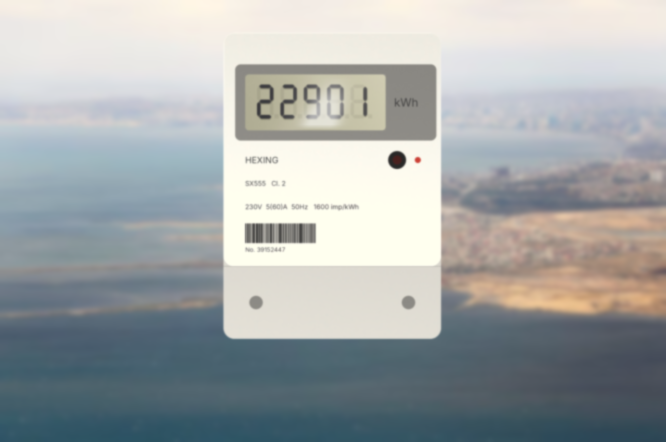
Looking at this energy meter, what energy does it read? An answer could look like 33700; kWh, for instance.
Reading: 22901; kWh
